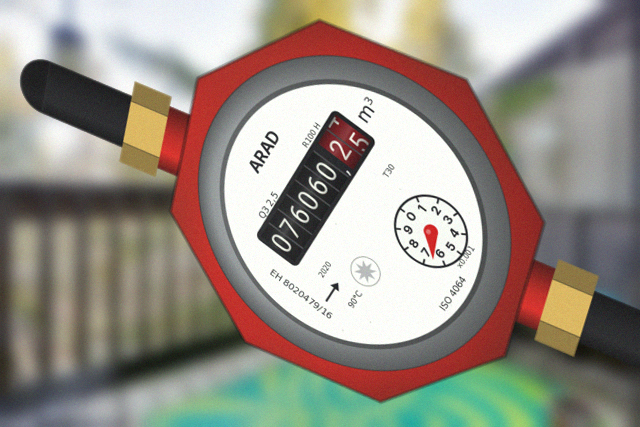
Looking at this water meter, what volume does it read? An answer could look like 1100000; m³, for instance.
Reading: 76060.246; m³
